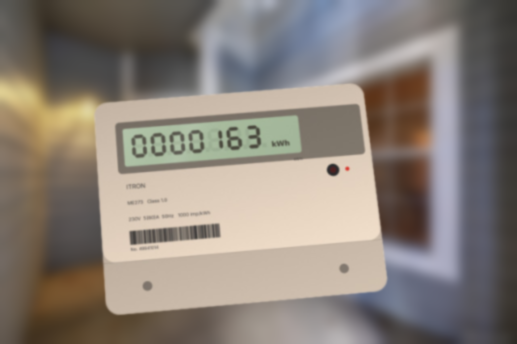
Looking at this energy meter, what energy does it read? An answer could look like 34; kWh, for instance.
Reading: 163; kWh
